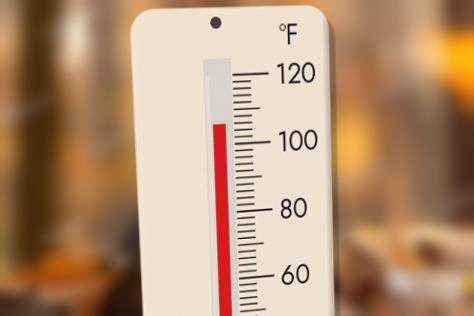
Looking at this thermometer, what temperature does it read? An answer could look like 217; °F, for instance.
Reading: 106; °F
